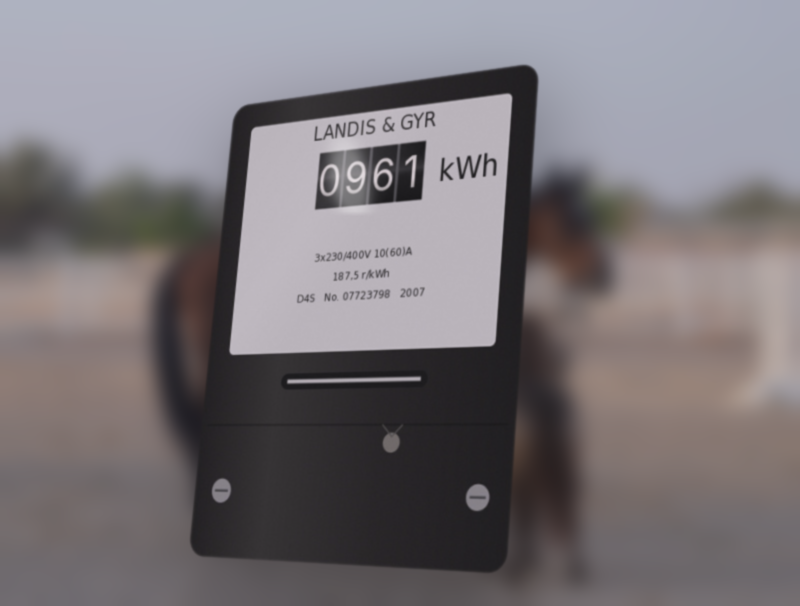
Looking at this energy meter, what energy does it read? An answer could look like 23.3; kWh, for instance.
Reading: 961; kWh
